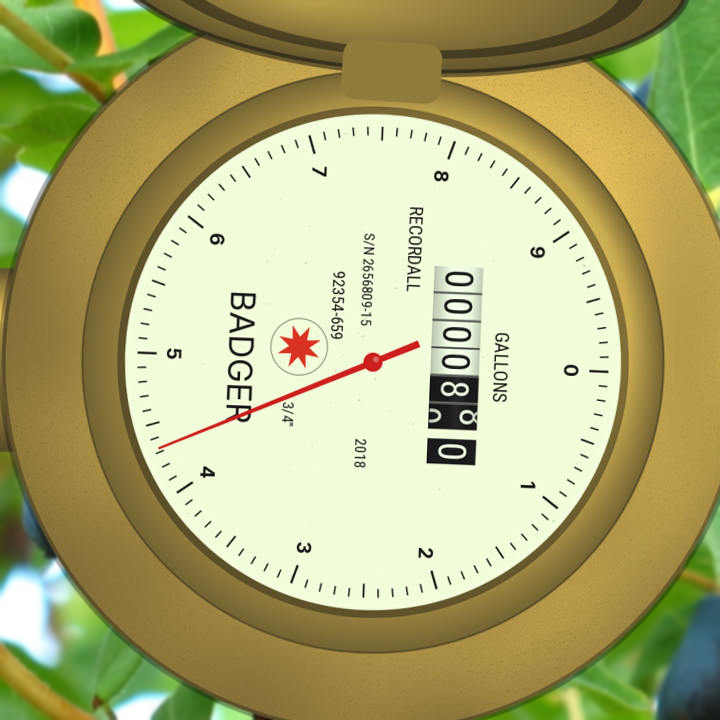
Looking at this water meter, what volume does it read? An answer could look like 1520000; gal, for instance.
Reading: 884.3; gal
